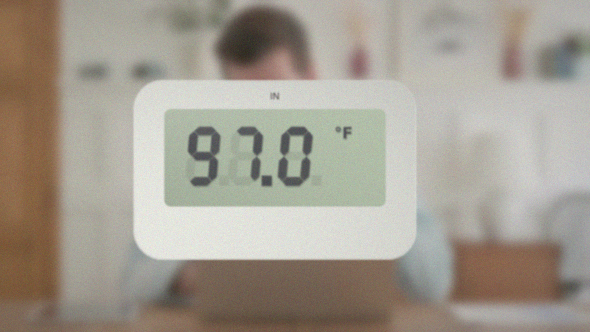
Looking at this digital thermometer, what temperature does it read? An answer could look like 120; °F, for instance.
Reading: 97.0; °F
